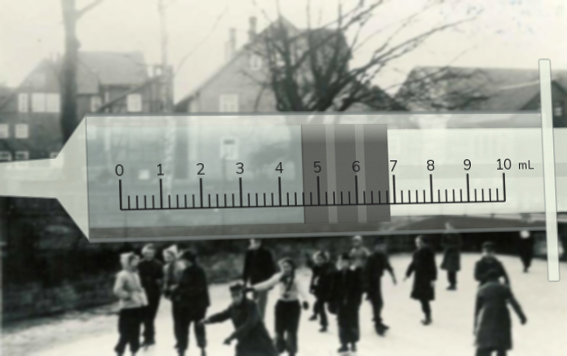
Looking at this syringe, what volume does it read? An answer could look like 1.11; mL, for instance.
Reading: 4.6; mL
